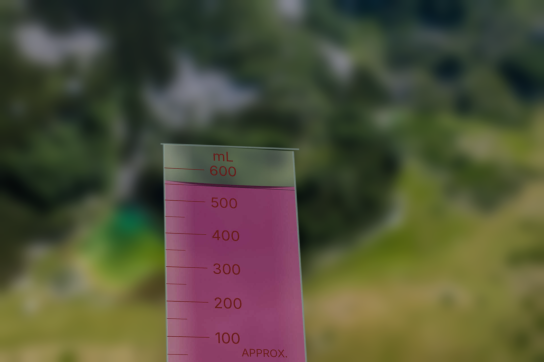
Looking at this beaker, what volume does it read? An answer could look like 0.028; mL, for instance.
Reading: 550; mL
